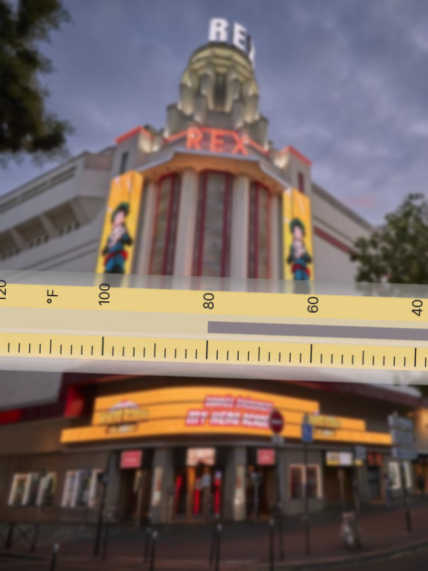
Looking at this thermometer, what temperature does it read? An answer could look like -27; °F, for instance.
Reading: 80; °F
